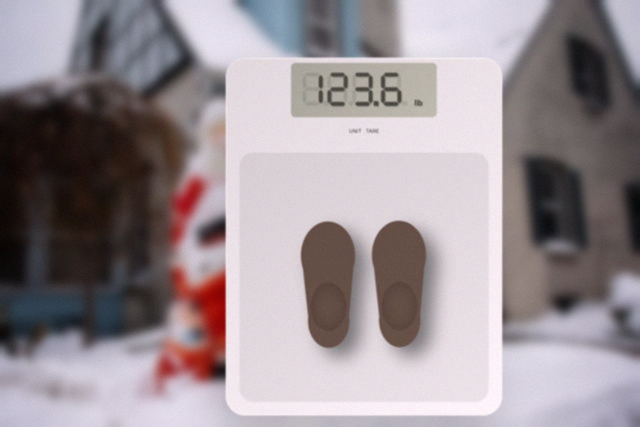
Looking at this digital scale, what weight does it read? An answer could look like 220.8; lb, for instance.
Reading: 123.6; lb
